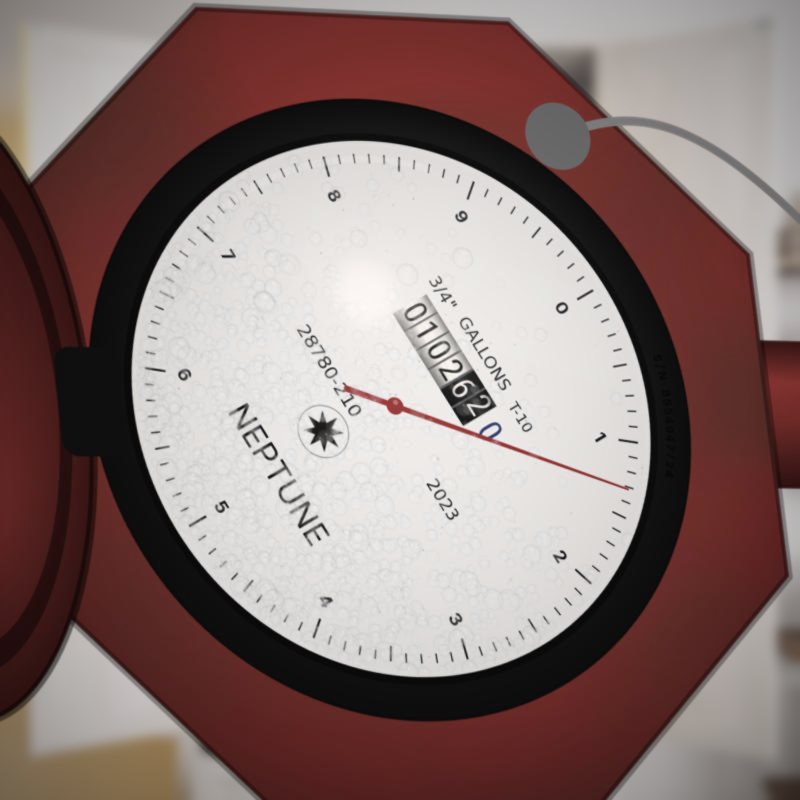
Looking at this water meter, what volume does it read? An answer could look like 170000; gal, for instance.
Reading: 102621.3; gal
